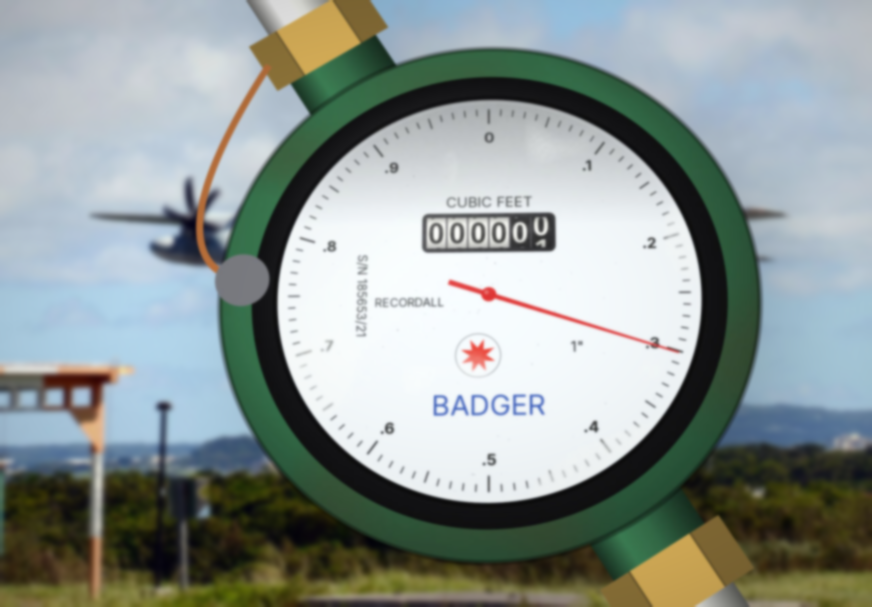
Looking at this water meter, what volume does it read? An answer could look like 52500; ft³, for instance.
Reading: 0.30; ft³
